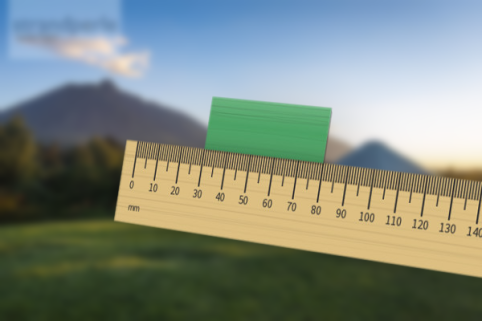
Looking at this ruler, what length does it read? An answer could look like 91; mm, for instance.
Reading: 50; mm
